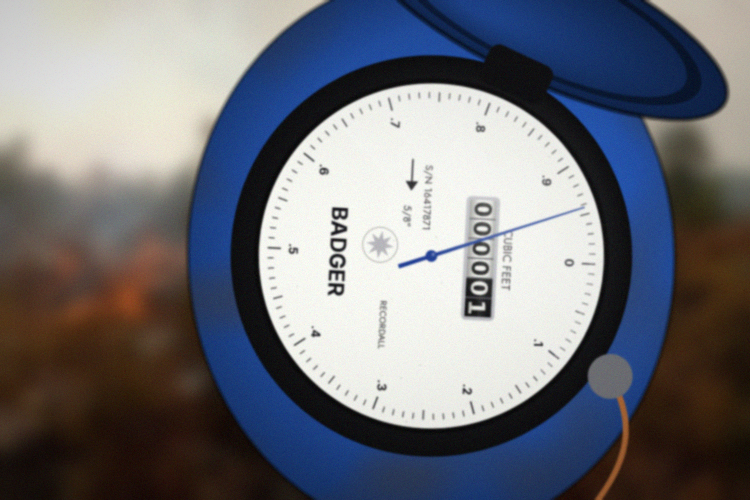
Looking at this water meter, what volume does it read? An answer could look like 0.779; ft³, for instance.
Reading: 0.94; ft³
